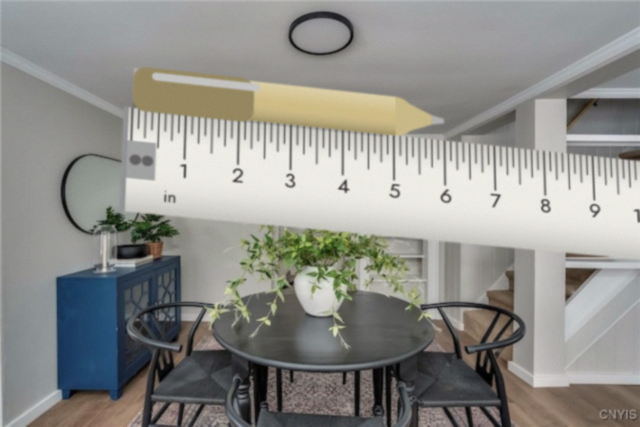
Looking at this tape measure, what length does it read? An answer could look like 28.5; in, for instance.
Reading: 6; in
